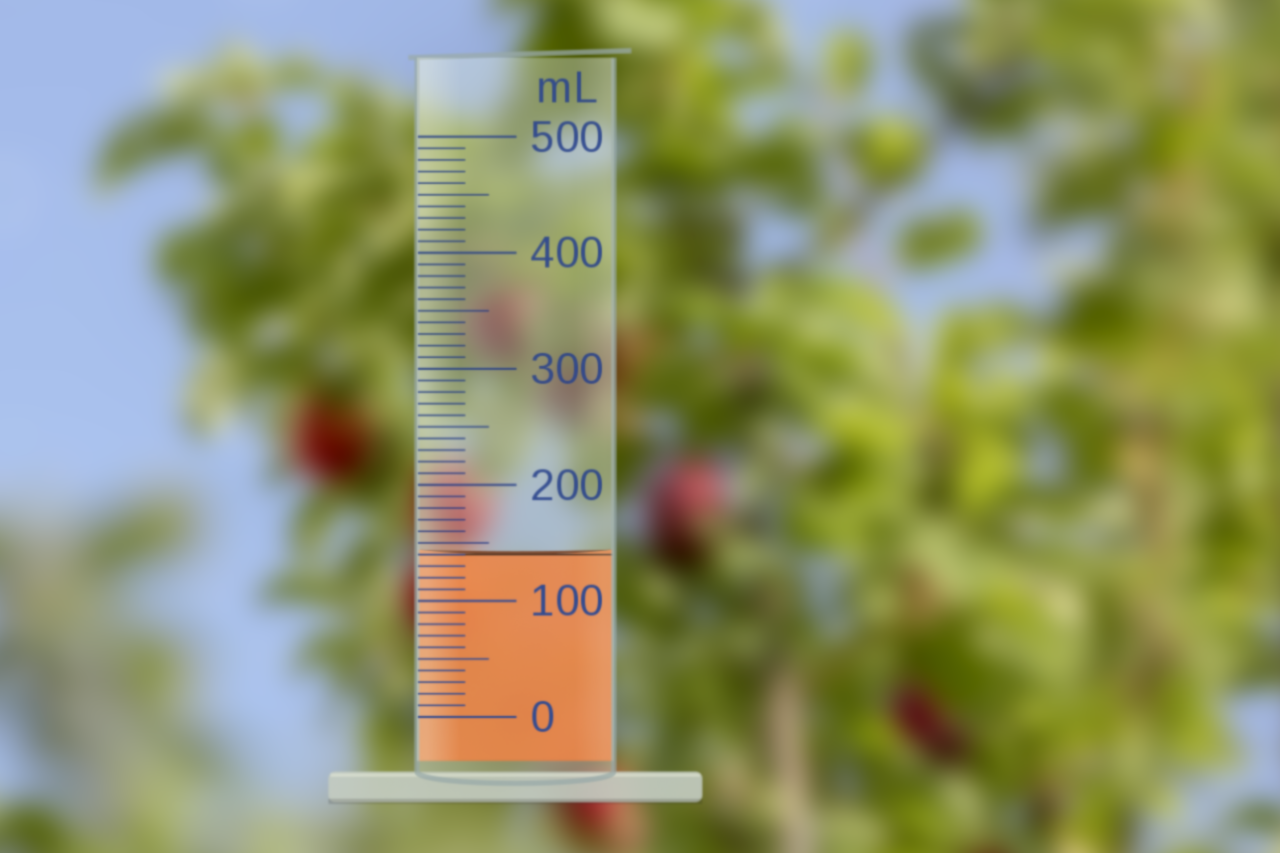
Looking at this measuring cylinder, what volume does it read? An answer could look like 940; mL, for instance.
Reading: 140; mL
